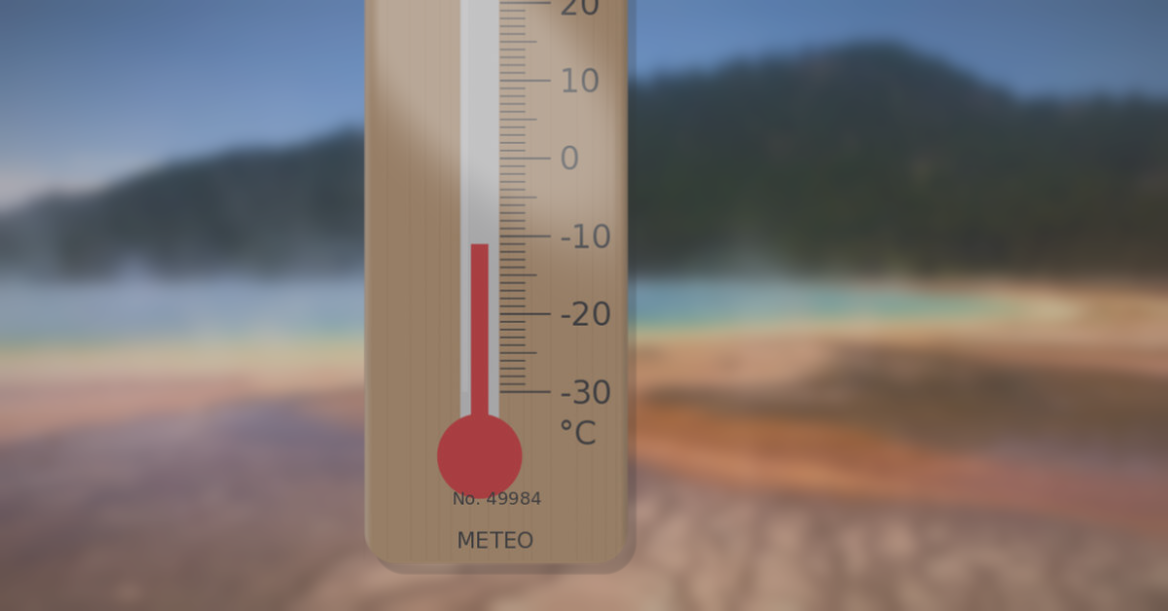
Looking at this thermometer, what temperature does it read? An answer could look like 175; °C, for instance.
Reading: -11; °C
